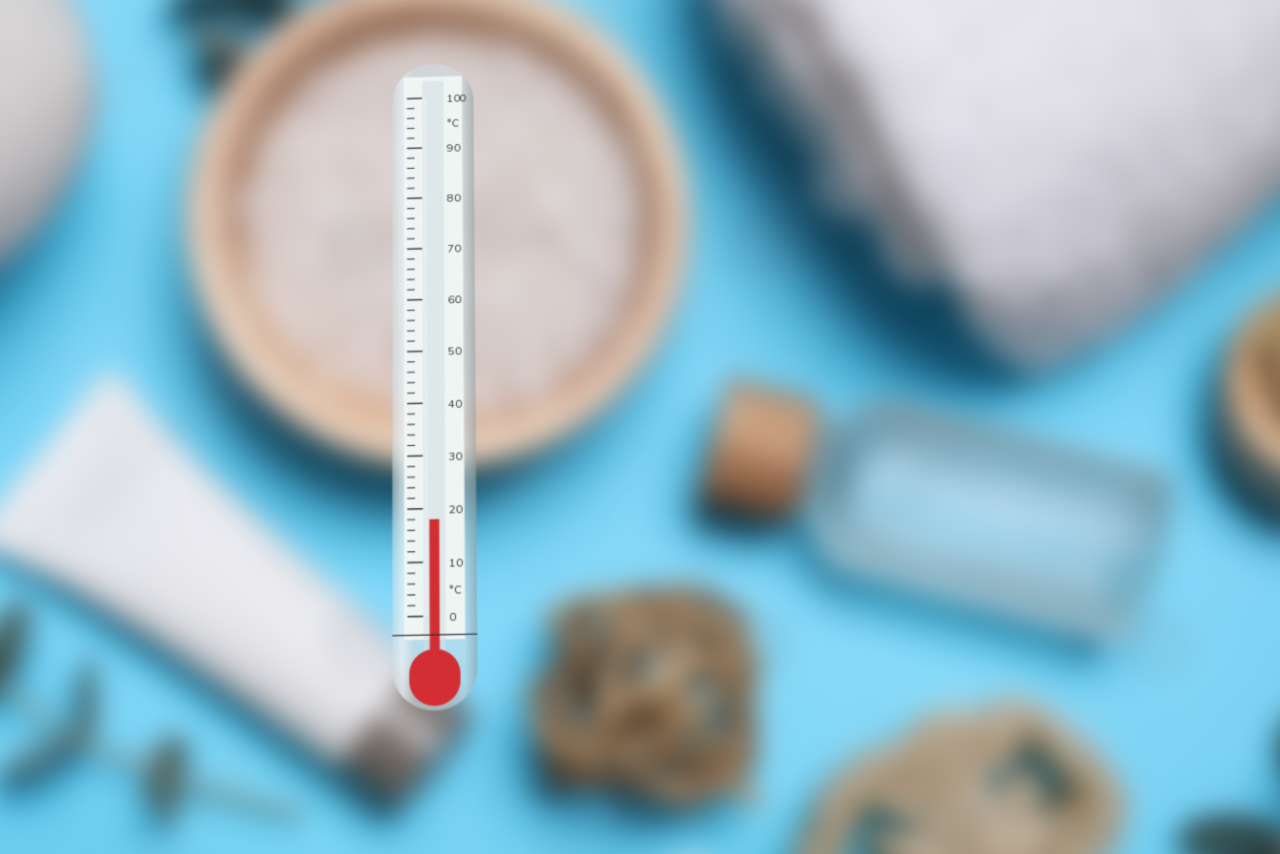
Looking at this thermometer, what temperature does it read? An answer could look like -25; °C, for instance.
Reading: 18; °C
